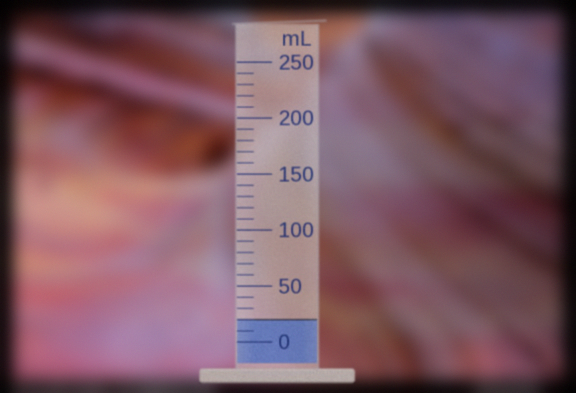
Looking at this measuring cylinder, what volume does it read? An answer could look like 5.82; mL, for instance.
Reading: 20; mL
